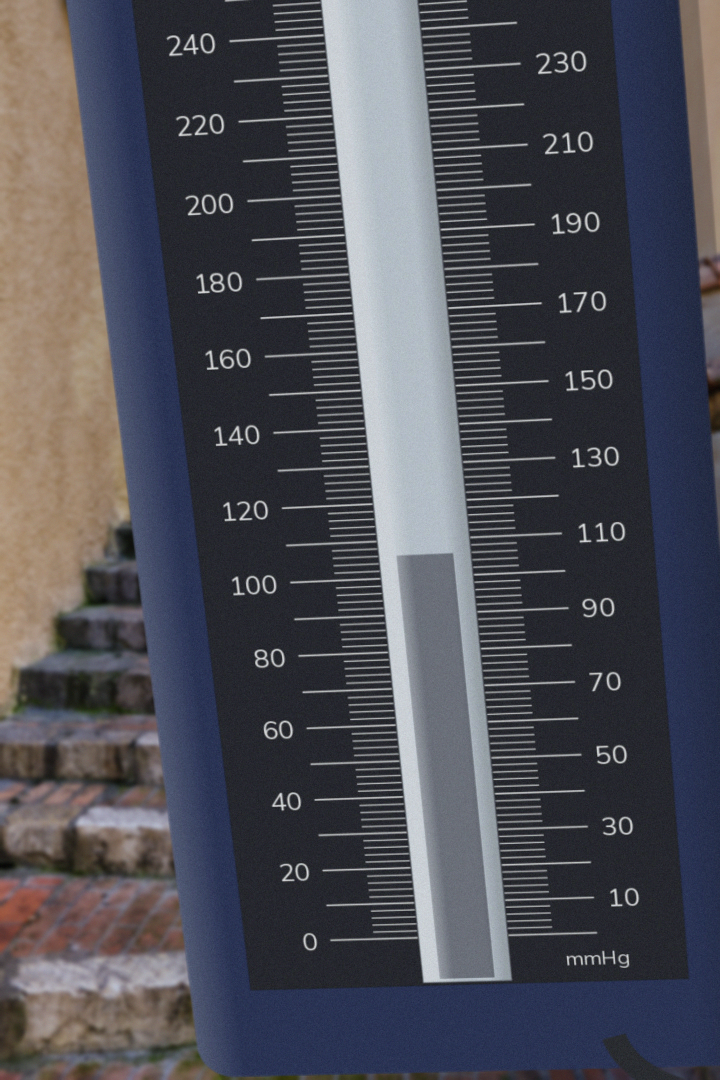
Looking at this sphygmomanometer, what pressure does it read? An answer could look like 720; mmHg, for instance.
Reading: 106; mmHg
